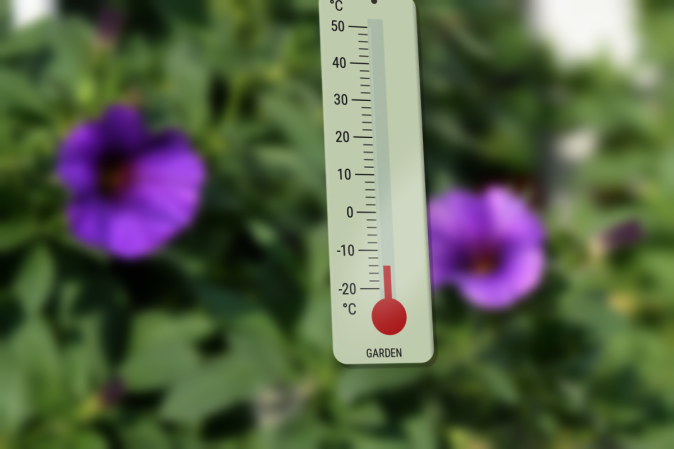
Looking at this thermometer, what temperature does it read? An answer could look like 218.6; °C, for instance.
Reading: -14; °C
